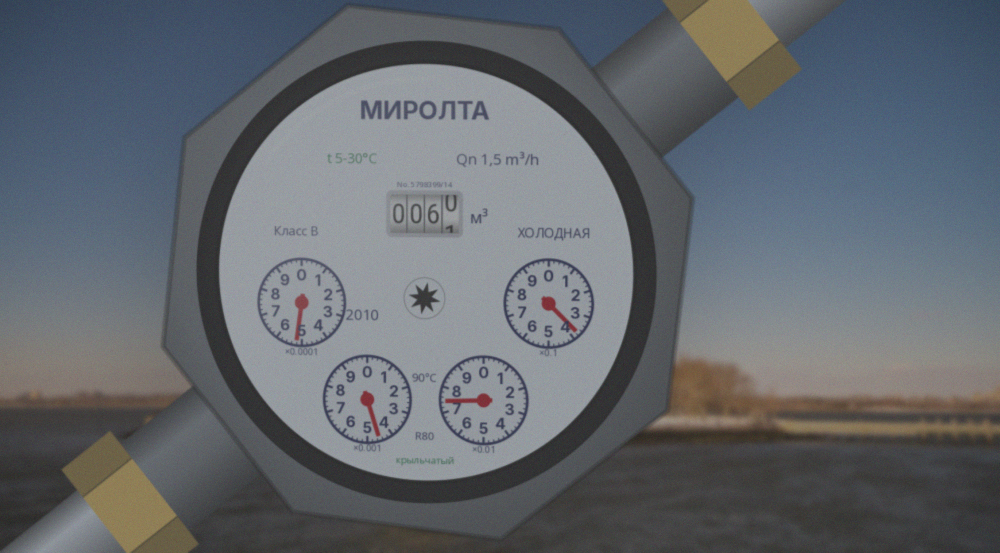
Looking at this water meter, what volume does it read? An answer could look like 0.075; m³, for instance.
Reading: 60.3745; m³
